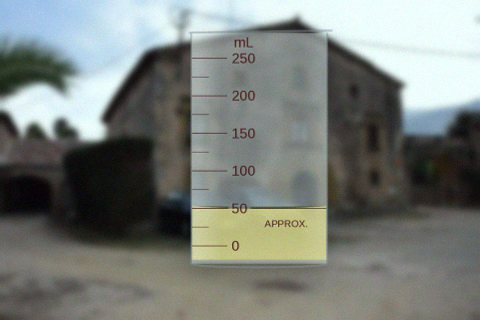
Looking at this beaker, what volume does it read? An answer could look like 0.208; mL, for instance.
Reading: 50; mL
